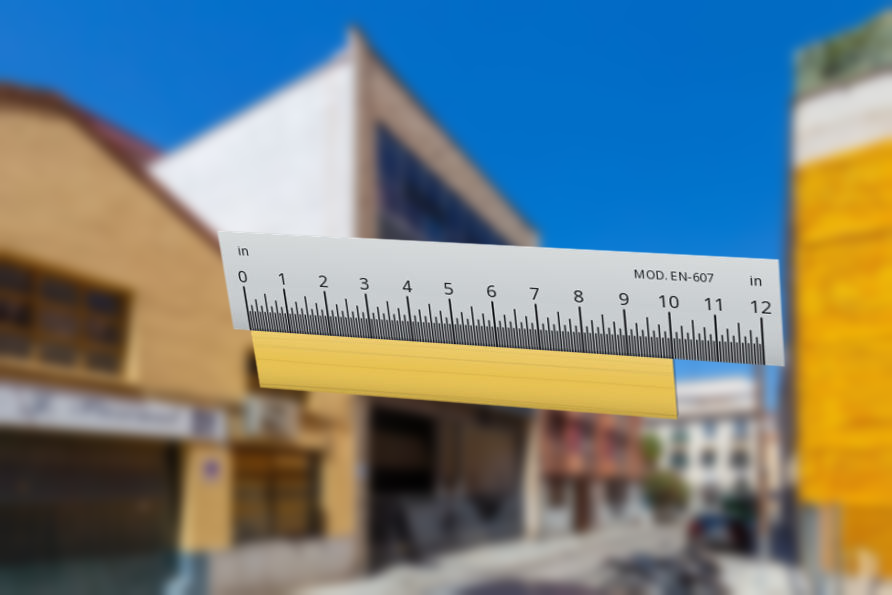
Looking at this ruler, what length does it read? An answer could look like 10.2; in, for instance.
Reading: 10; in
